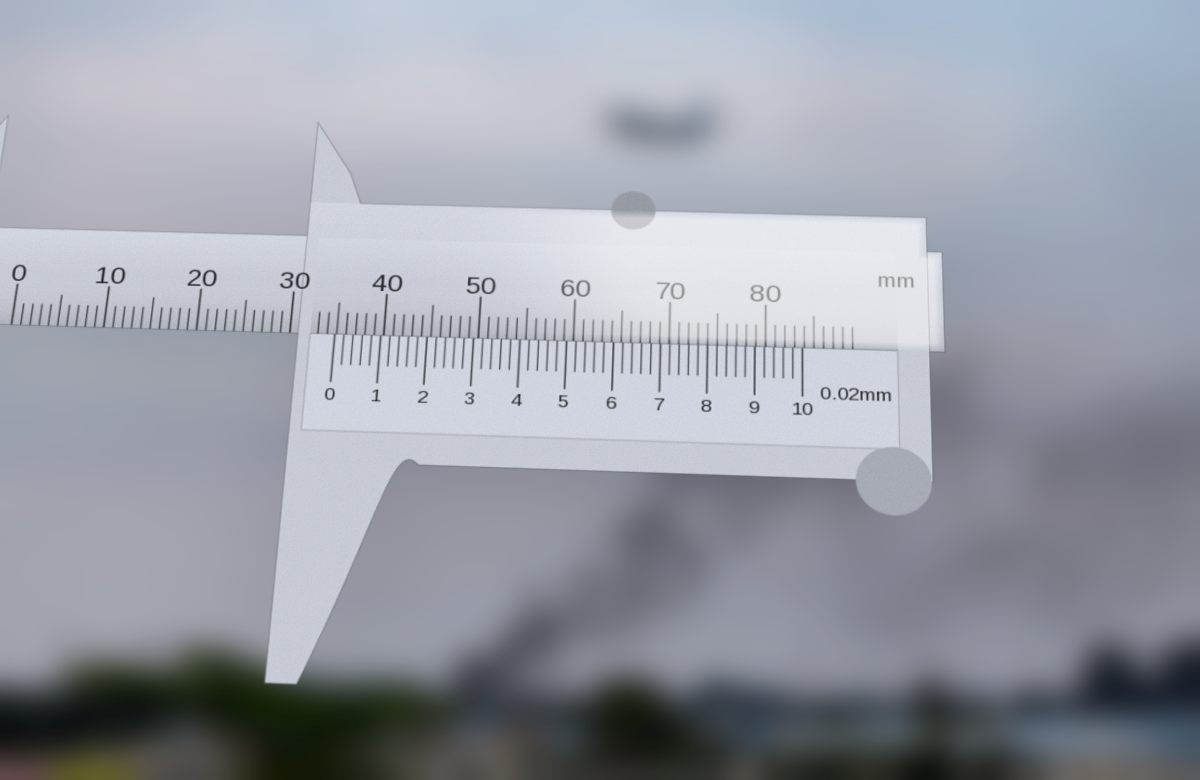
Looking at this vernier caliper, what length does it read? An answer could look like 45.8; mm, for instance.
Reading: 34.8; mm
